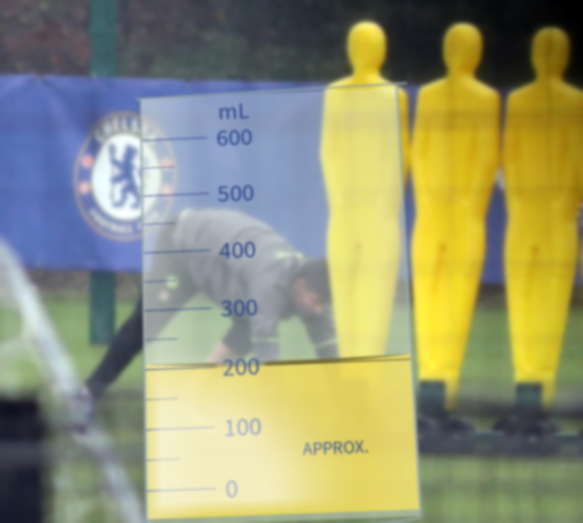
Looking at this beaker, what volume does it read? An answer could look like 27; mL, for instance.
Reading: 200; mL
